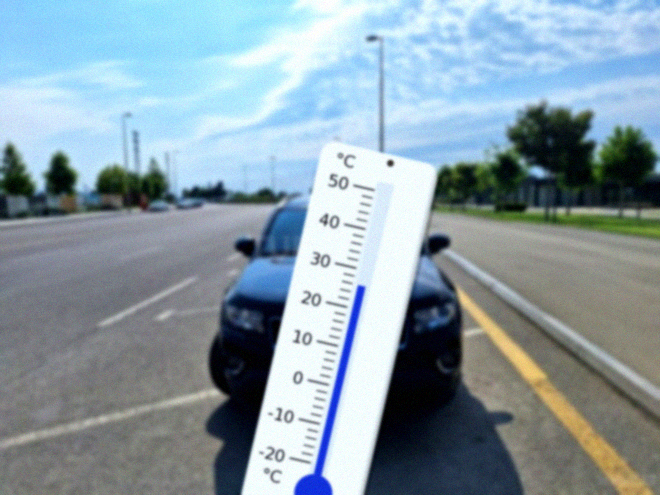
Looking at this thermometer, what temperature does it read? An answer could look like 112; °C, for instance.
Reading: 26; °C
